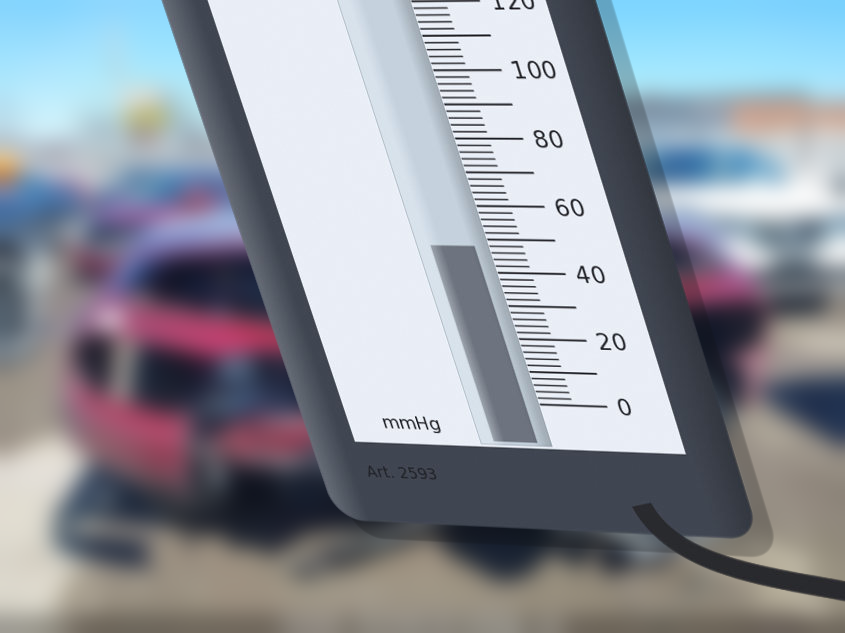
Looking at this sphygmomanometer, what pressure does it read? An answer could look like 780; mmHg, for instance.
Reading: 48; mmHg
